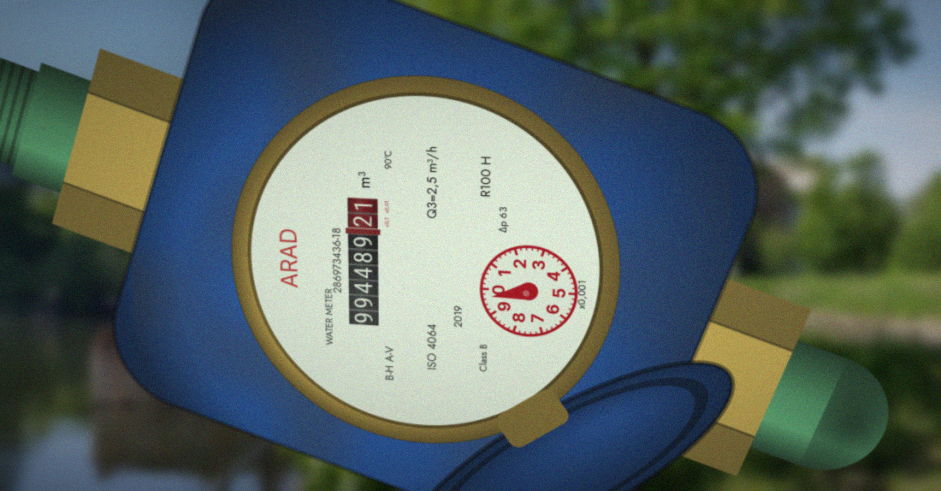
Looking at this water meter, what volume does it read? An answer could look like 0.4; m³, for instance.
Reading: 994489.209; m³
